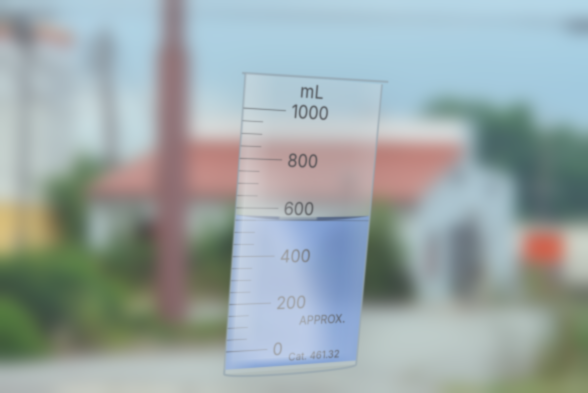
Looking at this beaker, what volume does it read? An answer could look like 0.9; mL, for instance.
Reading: 550; mL
